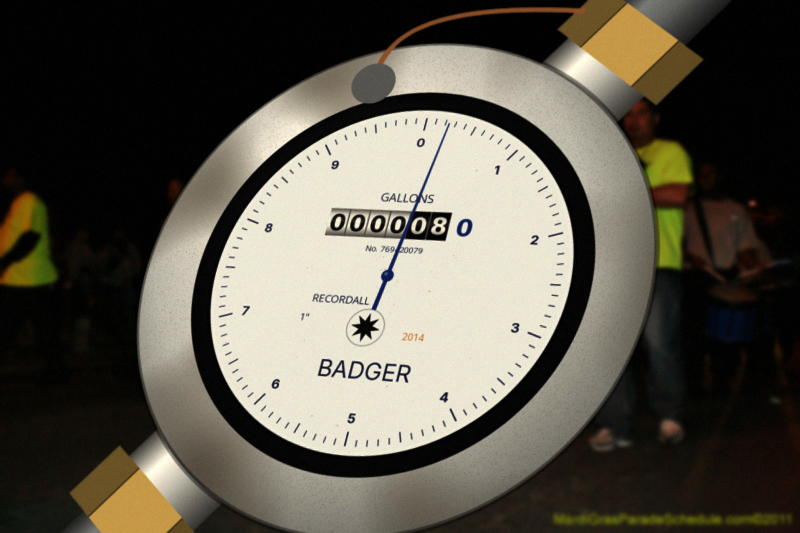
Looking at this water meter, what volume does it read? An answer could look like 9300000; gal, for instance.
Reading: 80.2; gal
